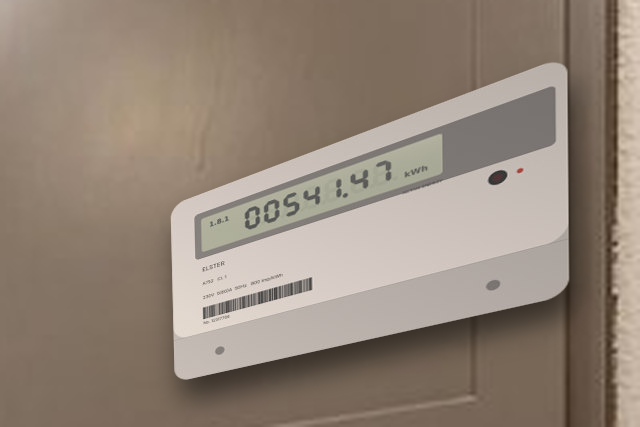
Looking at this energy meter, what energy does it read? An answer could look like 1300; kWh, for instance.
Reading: 541.47; kWh
